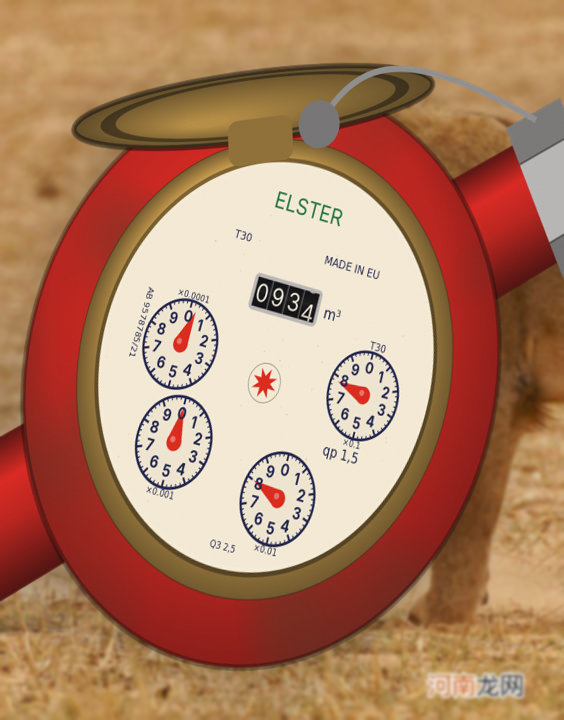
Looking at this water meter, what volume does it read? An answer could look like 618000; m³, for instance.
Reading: 933.7800; m³
